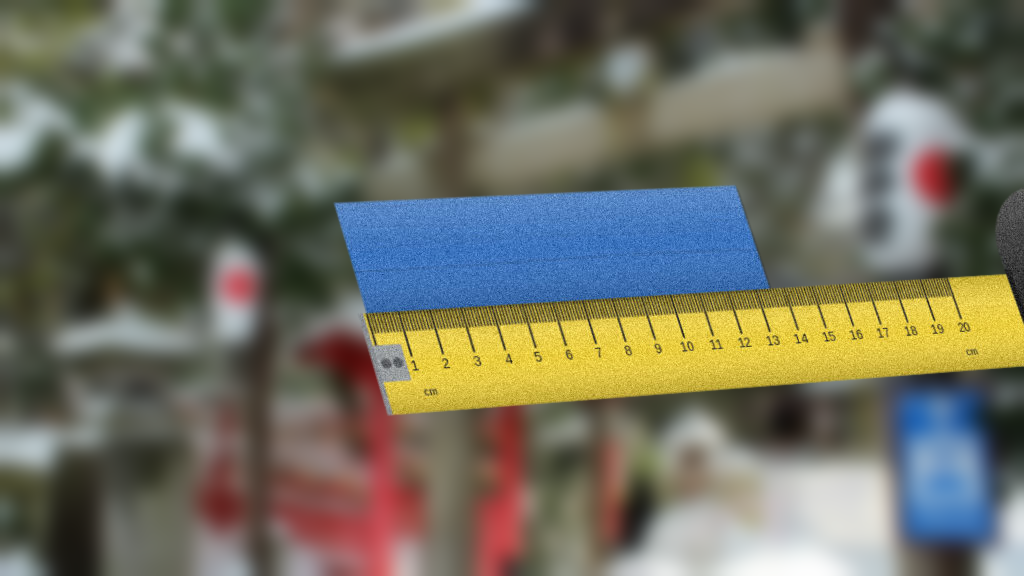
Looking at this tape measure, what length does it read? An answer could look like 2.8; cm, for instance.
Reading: 13.5; cm
